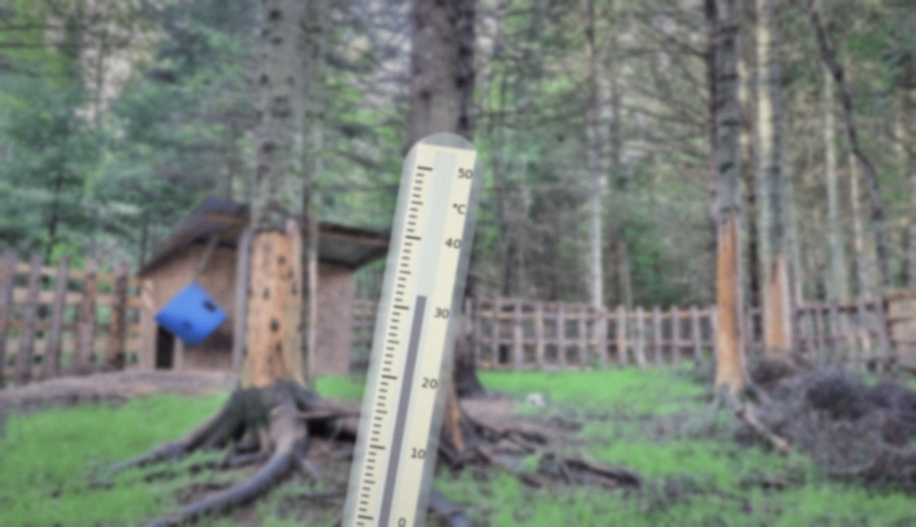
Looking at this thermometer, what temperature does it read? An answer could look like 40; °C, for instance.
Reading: 32; °C
